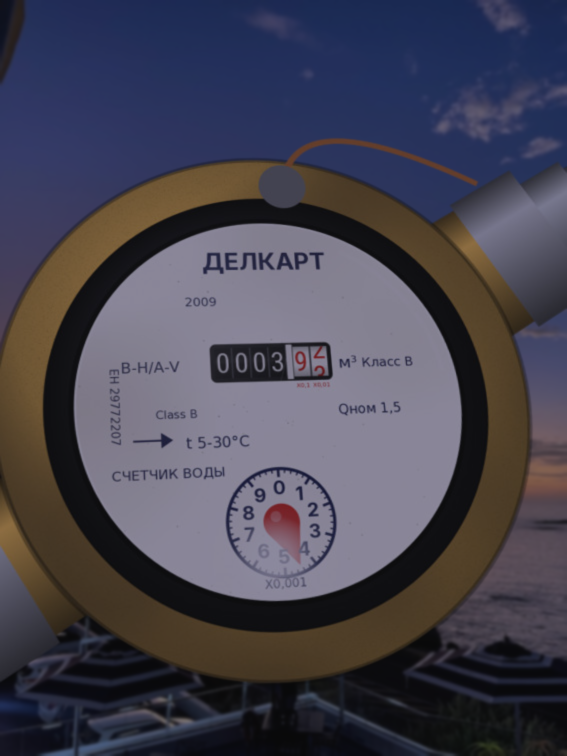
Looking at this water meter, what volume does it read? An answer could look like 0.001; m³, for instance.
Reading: 3.924; m³
